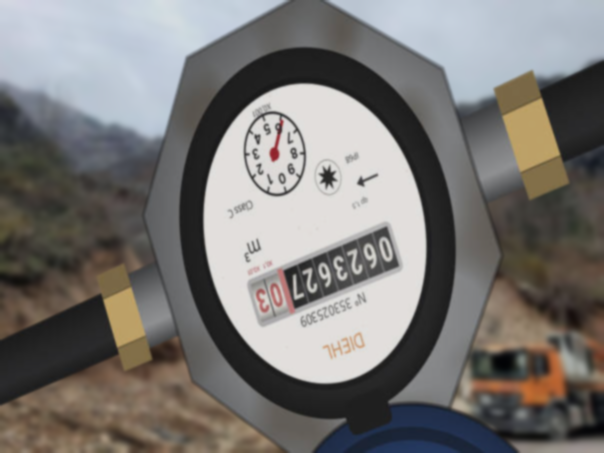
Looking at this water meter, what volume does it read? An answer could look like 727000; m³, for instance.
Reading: 623627.036; m³
